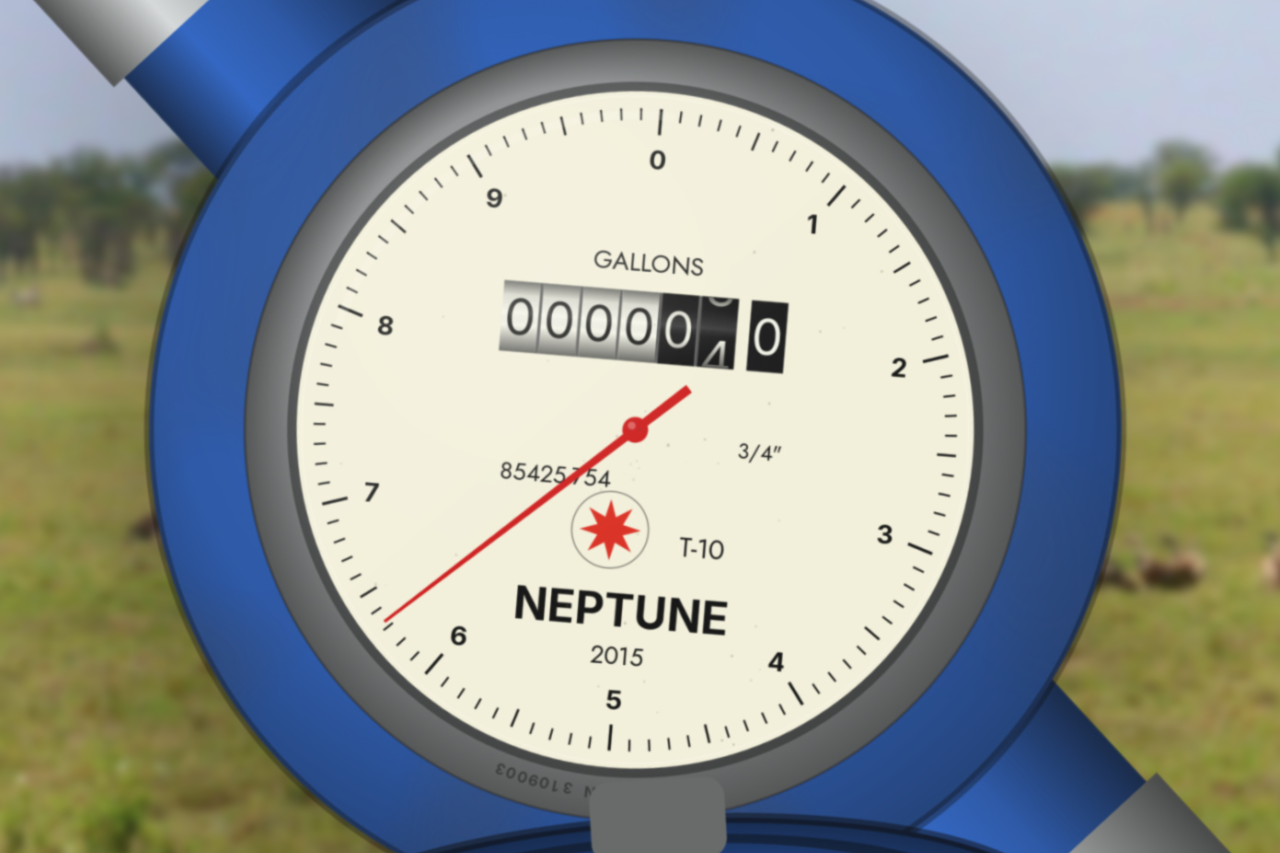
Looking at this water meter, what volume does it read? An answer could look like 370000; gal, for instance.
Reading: 36.3; gal
